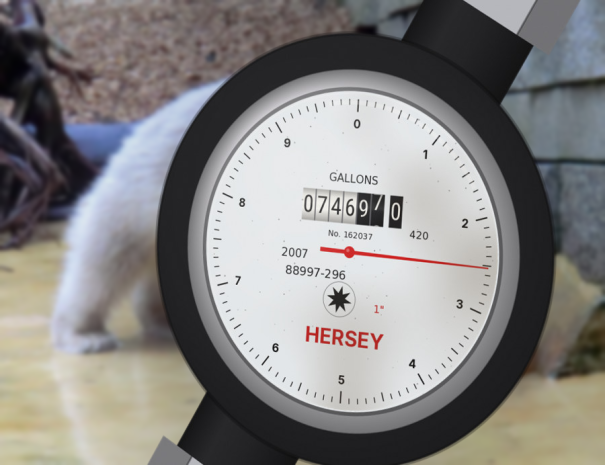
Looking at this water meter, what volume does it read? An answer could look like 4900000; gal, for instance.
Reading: 746972.5; gal
